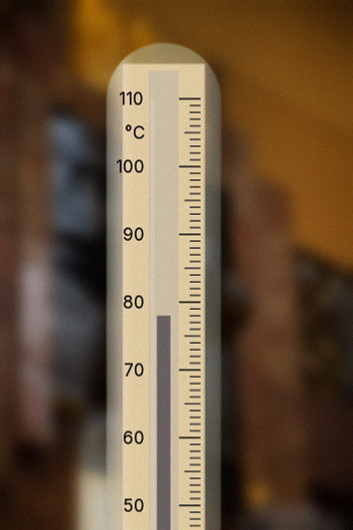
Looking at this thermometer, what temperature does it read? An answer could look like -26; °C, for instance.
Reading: 78; °C
